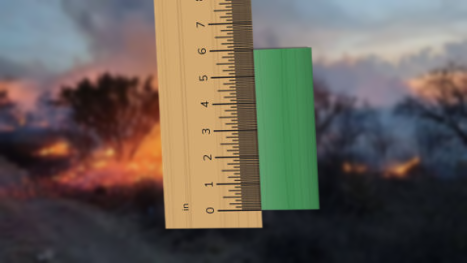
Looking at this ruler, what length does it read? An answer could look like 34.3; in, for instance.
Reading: 6; in
